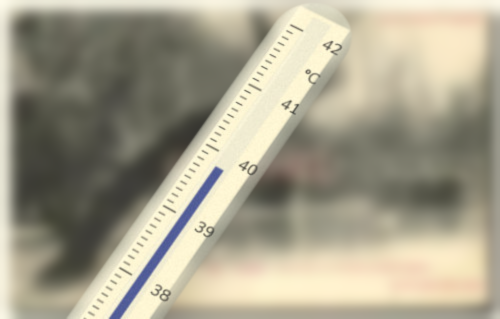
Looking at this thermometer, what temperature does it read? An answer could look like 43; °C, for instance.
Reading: 39.8; °C
